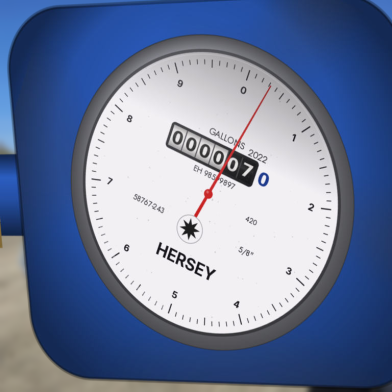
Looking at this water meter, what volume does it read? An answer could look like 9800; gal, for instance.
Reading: 70.3; gal
